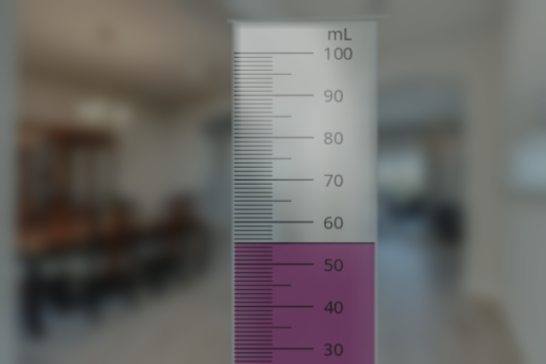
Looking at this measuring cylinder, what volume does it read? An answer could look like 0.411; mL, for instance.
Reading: 55; mL
